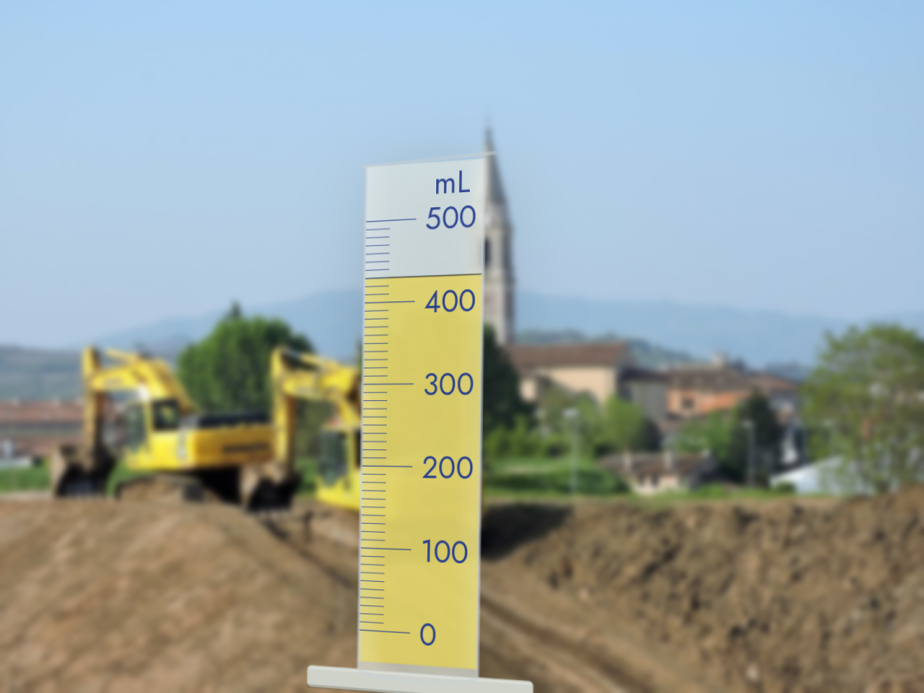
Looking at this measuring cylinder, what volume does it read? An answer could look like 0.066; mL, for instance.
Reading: 430; mL
